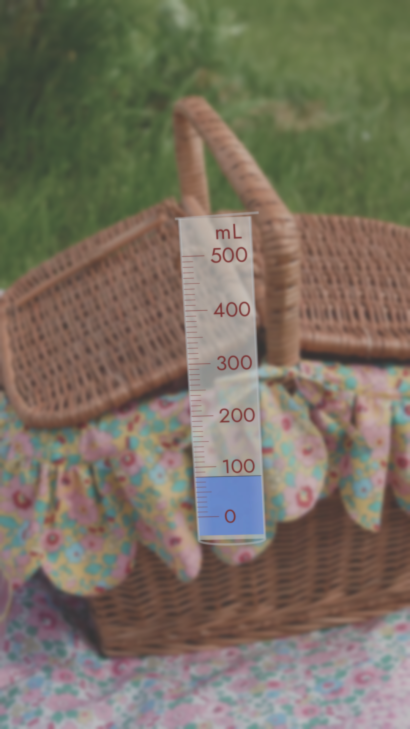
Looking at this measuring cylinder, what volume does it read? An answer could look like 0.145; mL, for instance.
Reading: 80; mL
